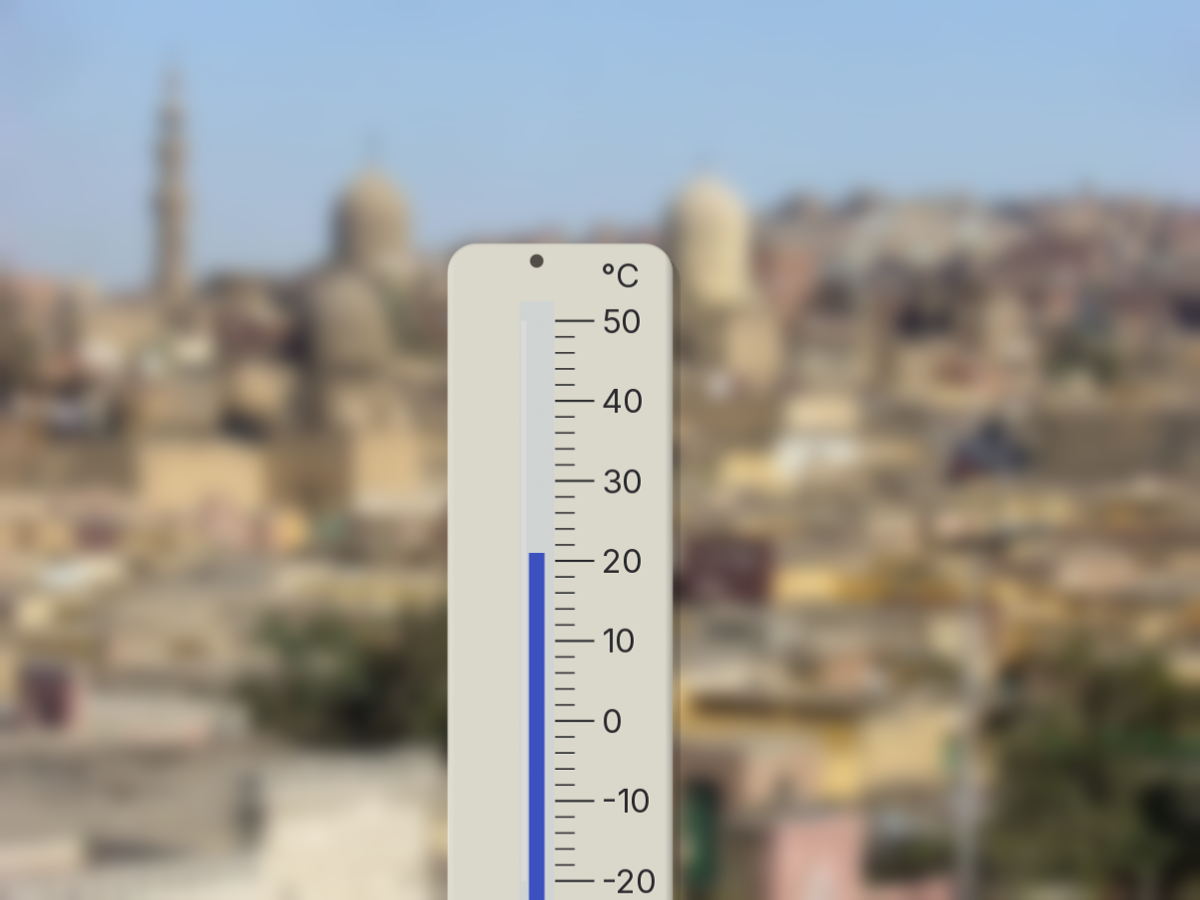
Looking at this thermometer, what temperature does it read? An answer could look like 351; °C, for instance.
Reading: 21; °C
